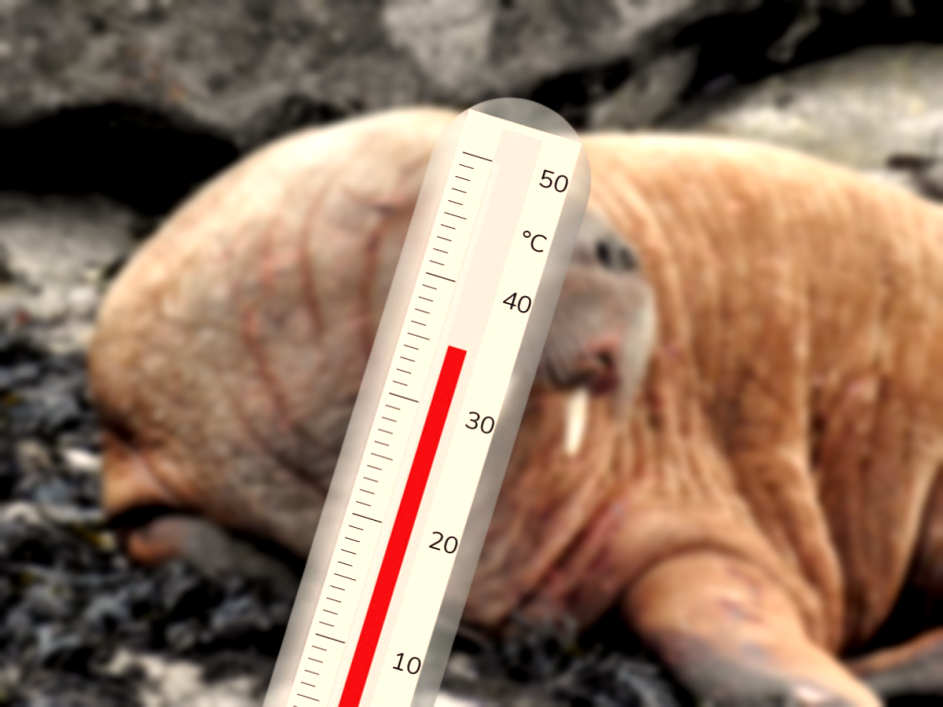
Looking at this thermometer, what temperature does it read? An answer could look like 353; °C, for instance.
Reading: 35; °C
